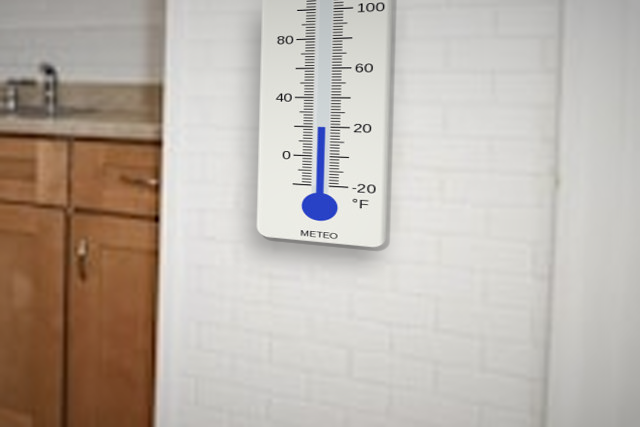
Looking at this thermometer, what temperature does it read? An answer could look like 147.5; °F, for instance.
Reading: 20; °F
